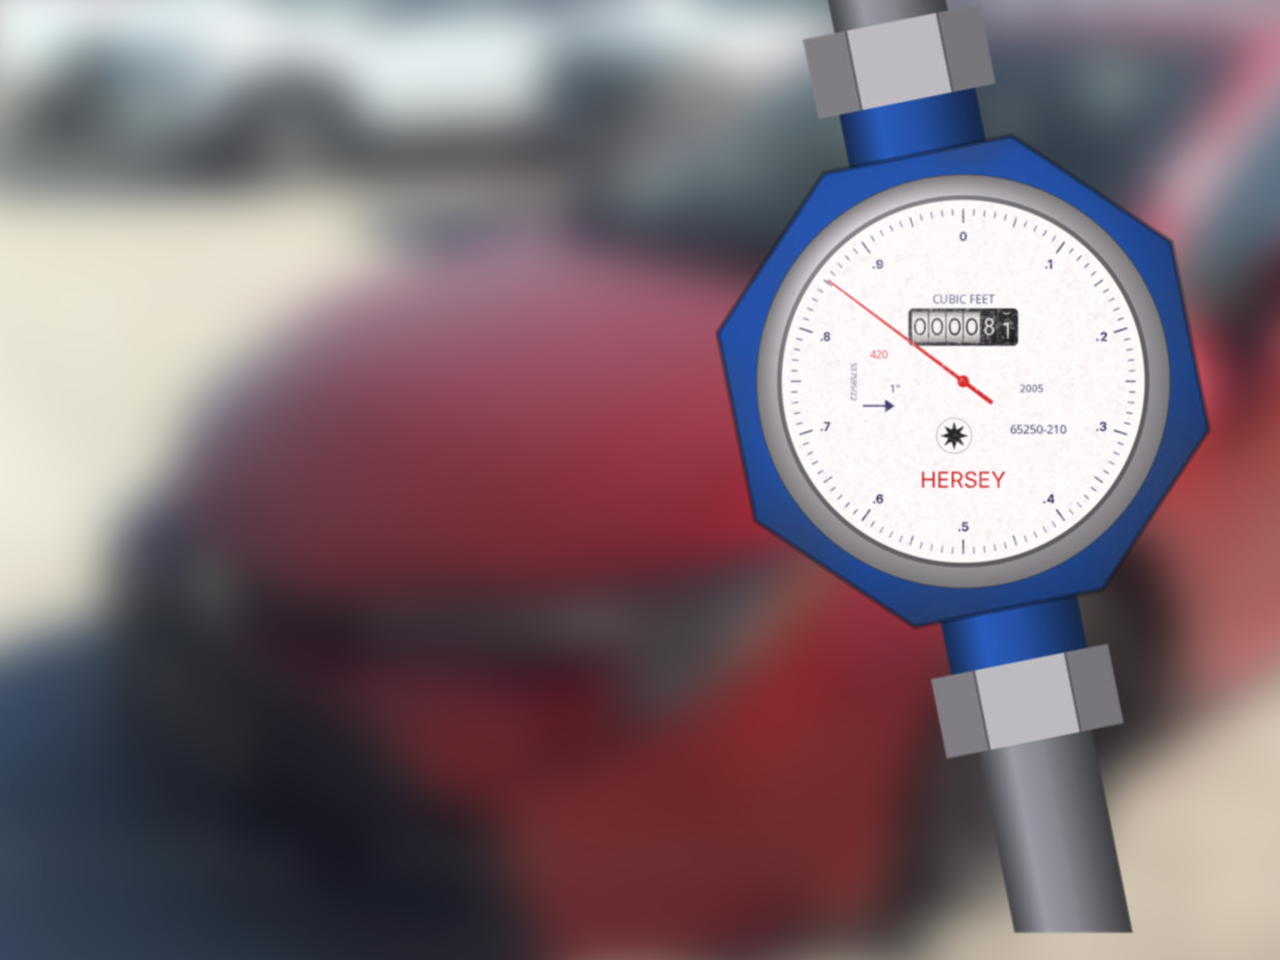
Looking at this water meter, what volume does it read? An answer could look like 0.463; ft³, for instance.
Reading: 80.85; ft³
